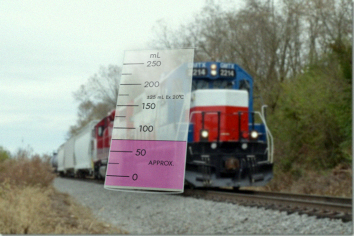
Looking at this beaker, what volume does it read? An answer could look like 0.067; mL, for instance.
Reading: 75; mL
